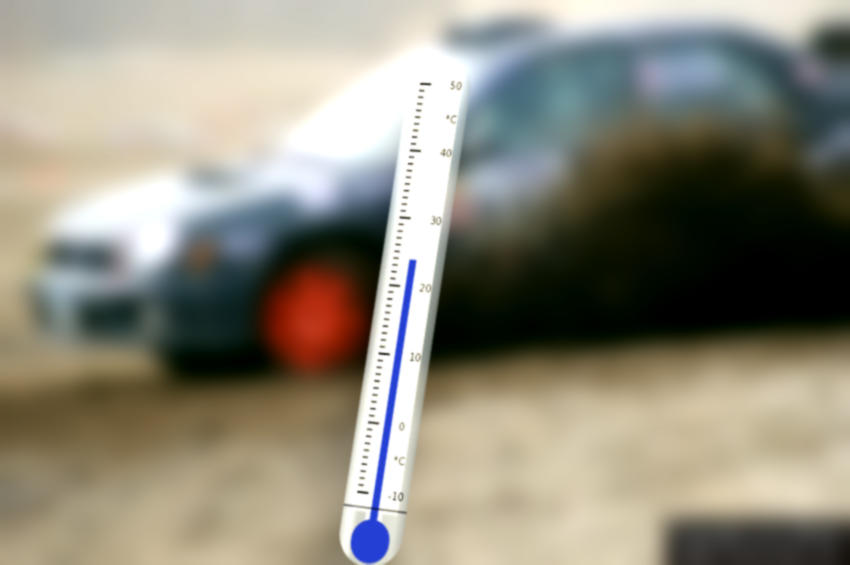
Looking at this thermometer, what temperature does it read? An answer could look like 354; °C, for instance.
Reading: 24; °C
